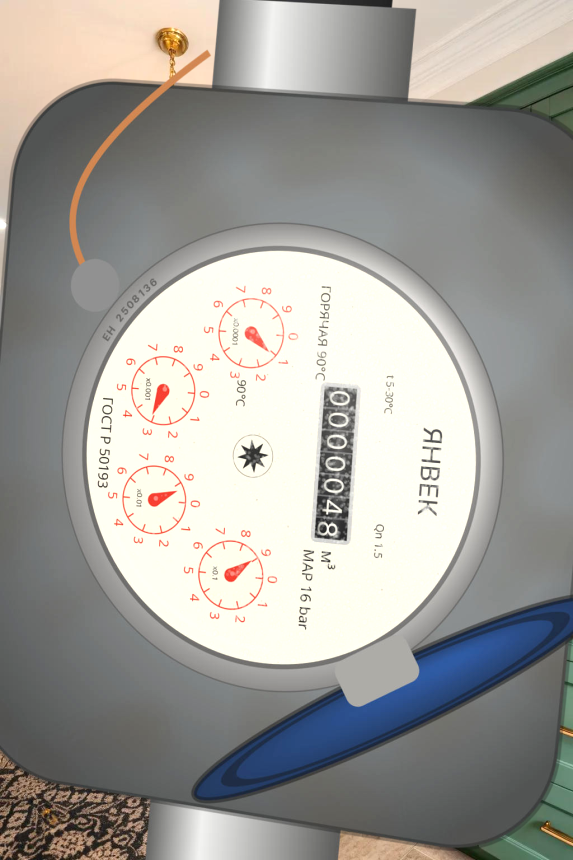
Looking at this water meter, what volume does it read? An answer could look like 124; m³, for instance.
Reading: 47.8931; m³
